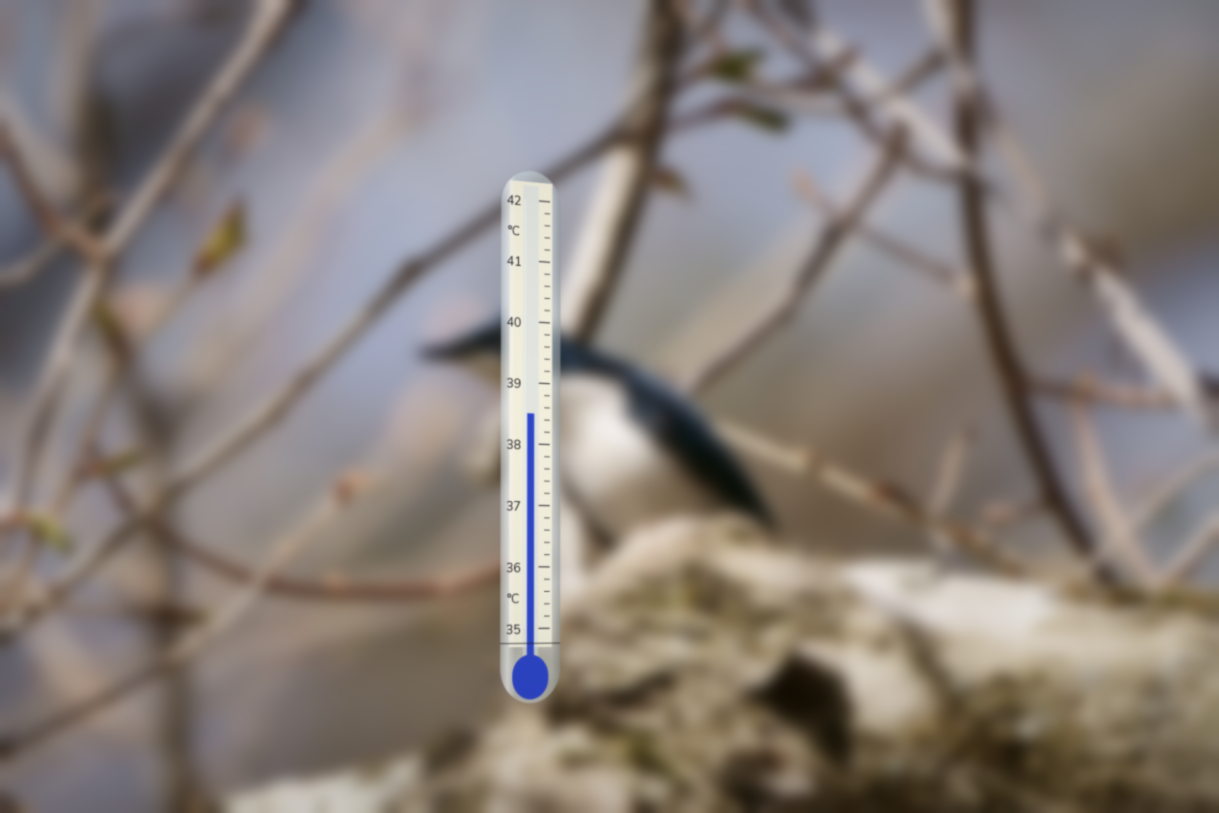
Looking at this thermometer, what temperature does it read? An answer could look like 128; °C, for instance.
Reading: 38.5; °C
